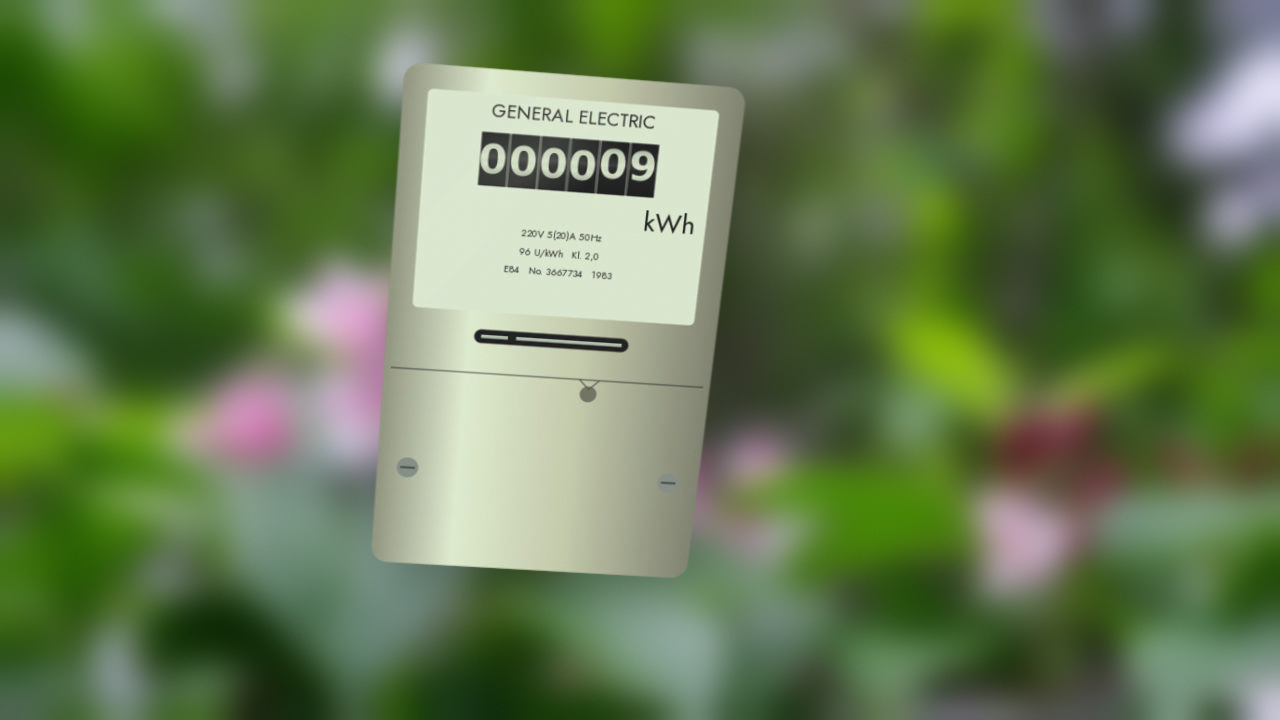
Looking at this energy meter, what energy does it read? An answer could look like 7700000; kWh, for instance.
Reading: 9; kWh
